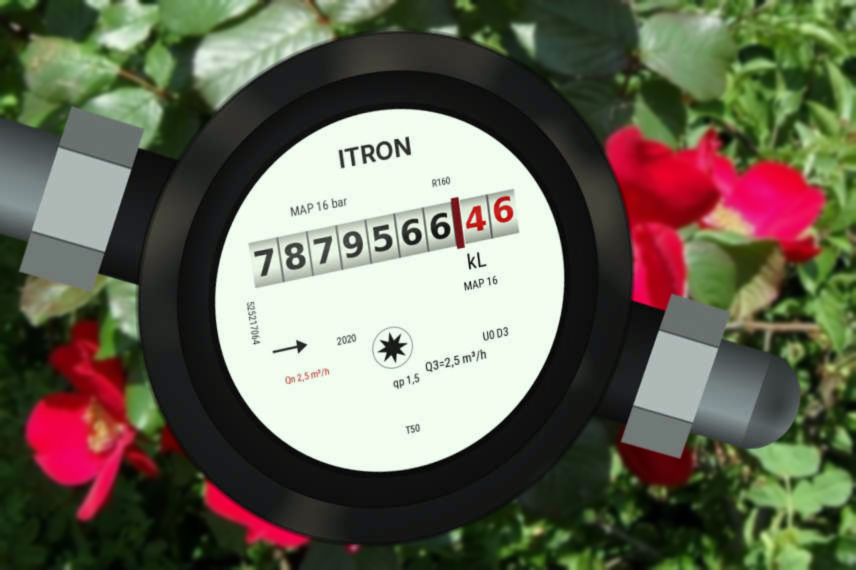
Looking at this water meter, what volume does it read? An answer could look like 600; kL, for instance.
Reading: 7879566.46; kL
